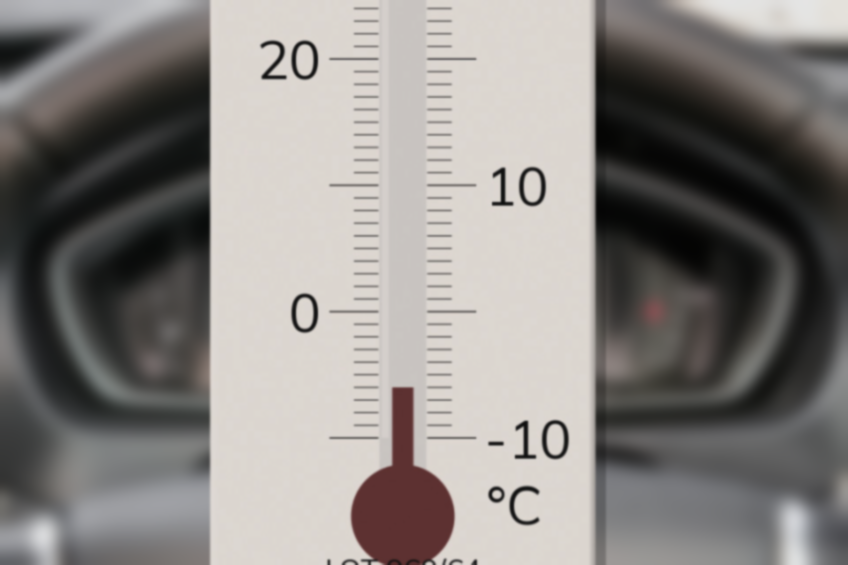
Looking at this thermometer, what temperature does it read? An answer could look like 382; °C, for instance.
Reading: -6; °C
